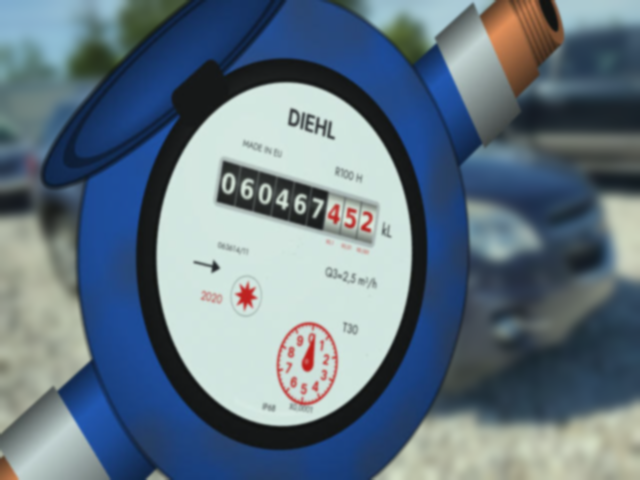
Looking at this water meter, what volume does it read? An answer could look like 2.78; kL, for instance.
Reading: 60467.4520; kL
